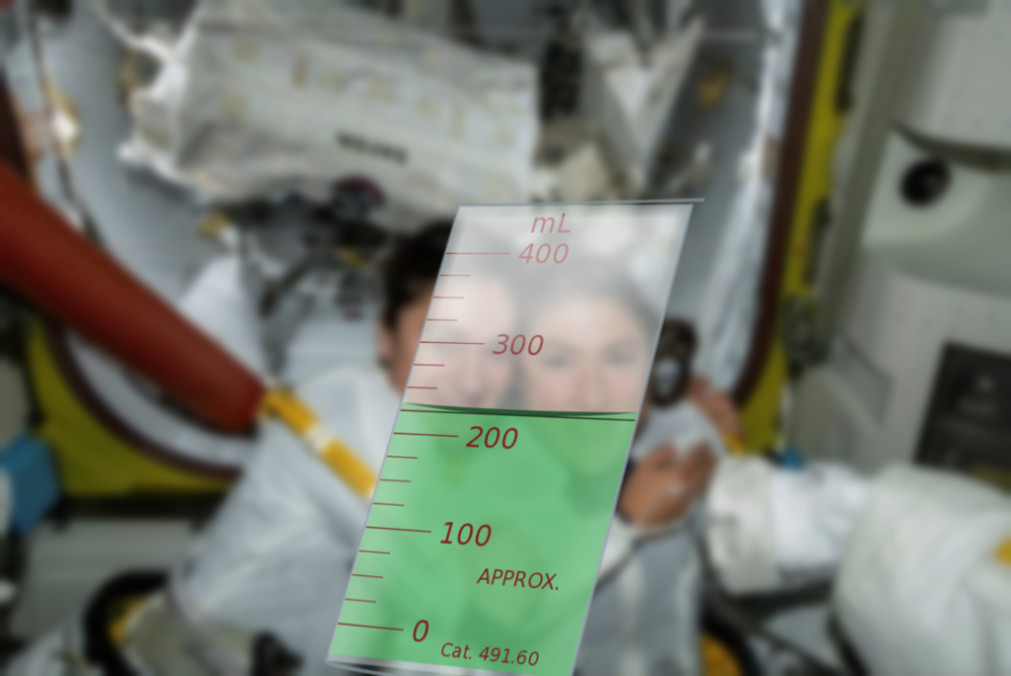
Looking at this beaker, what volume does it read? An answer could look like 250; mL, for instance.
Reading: 225; mL
